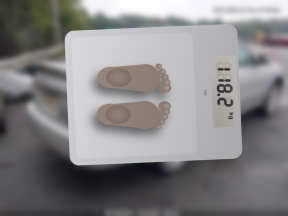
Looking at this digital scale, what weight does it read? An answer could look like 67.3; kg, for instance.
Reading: 118.2; kg
